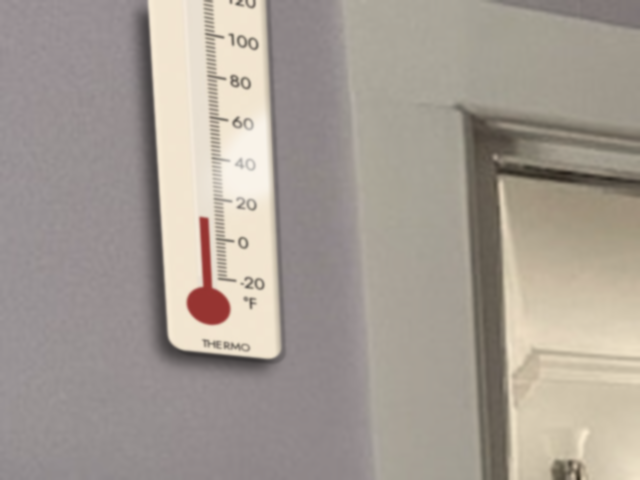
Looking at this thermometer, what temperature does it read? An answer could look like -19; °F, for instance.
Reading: 10; °F
